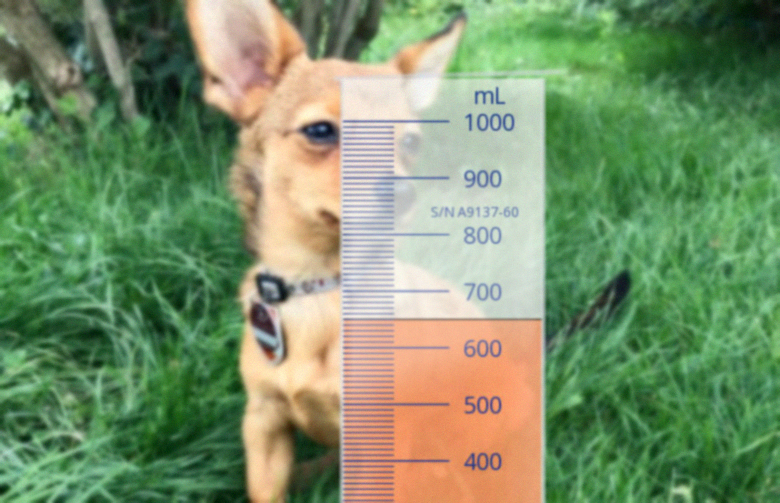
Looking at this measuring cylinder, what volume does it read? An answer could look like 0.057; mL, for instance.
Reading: 650; mL
